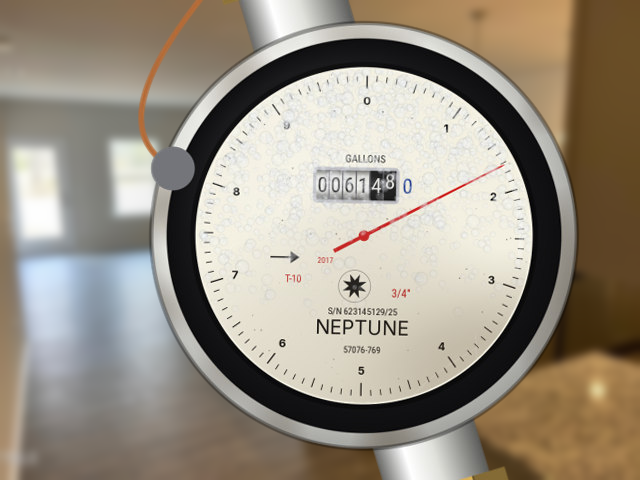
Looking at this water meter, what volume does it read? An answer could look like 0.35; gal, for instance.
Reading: 61481.7; gal
